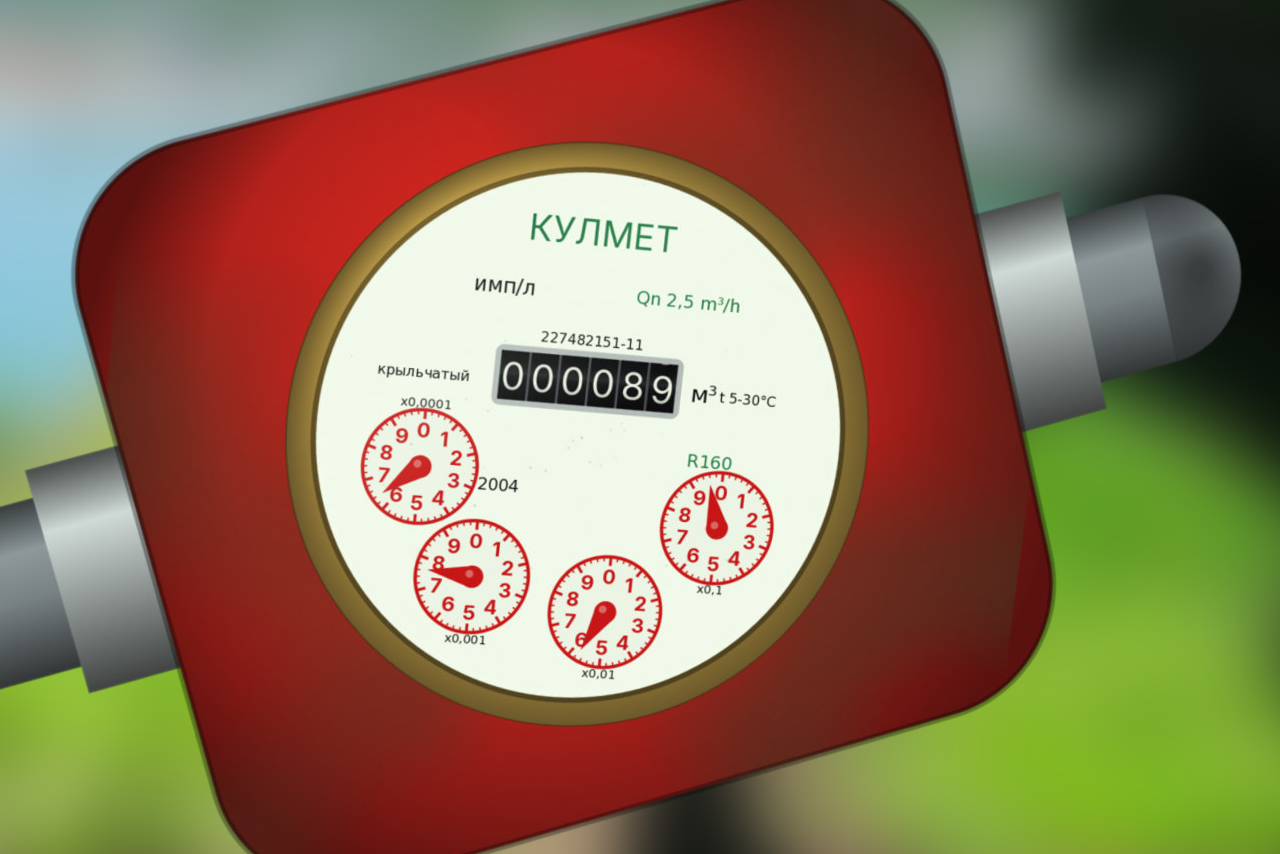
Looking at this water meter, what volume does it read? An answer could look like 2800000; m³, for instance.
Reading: 88.9576; m³
